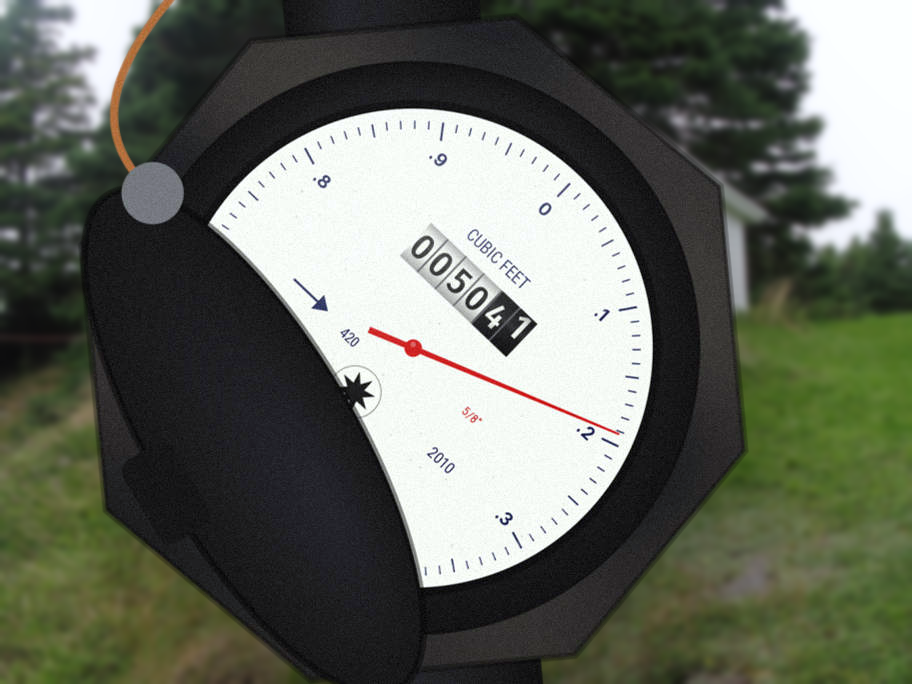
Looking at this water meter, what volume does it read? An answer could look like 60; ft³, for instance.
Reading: 5041.19; ft³
